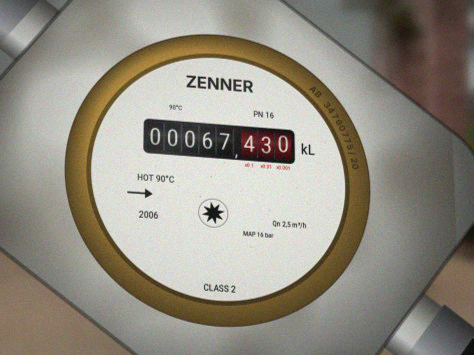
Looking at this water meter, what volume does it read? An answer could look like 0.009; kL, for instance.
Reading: 67.430; kL
